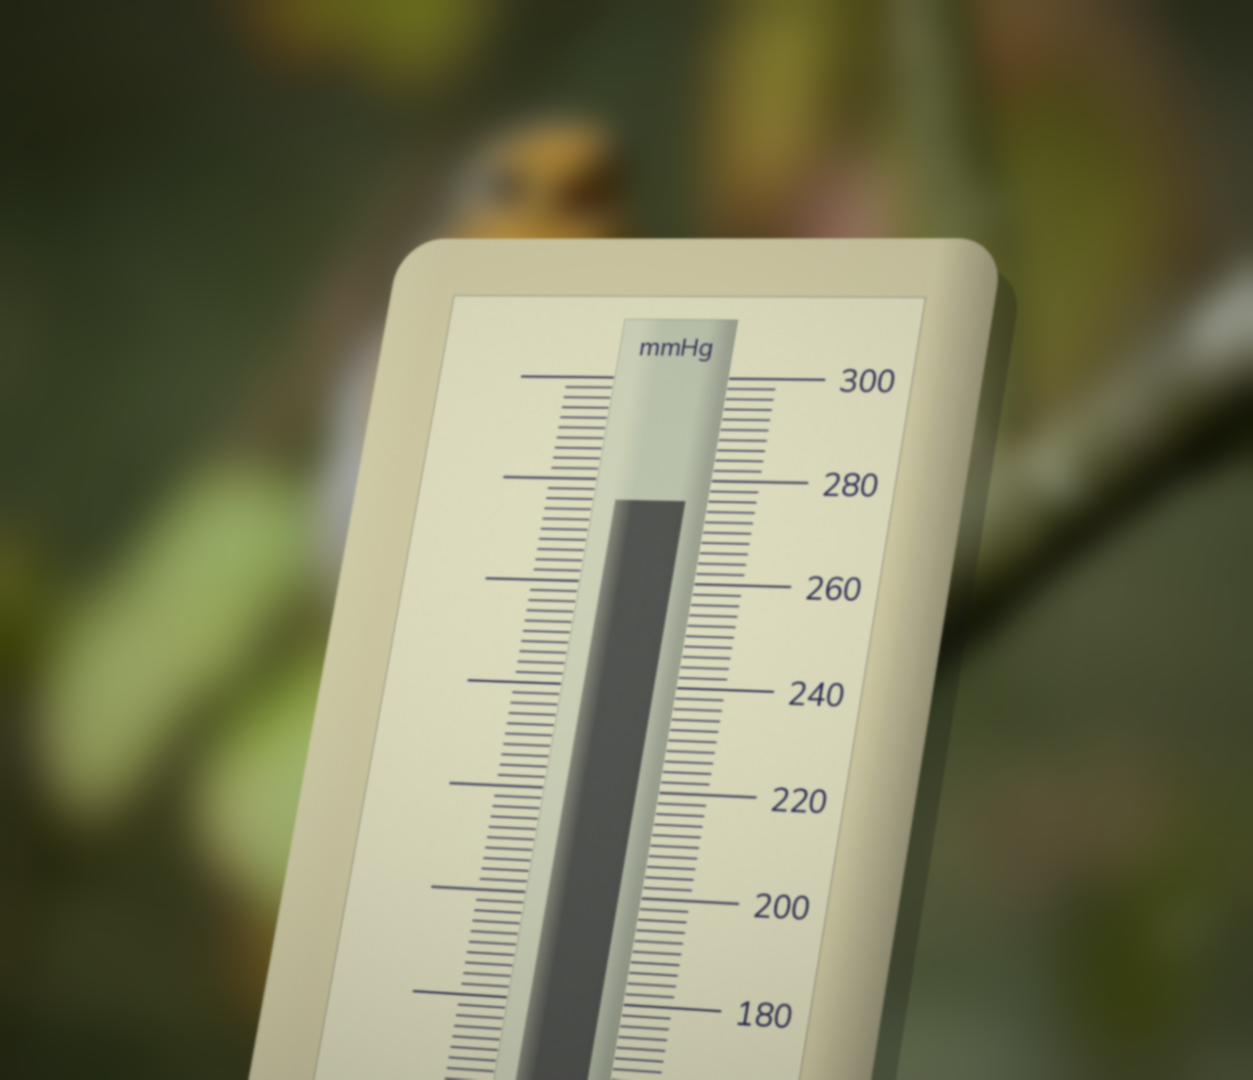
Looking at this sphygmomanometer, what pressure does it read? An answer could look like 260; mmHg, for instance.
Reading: 276; mmHg
